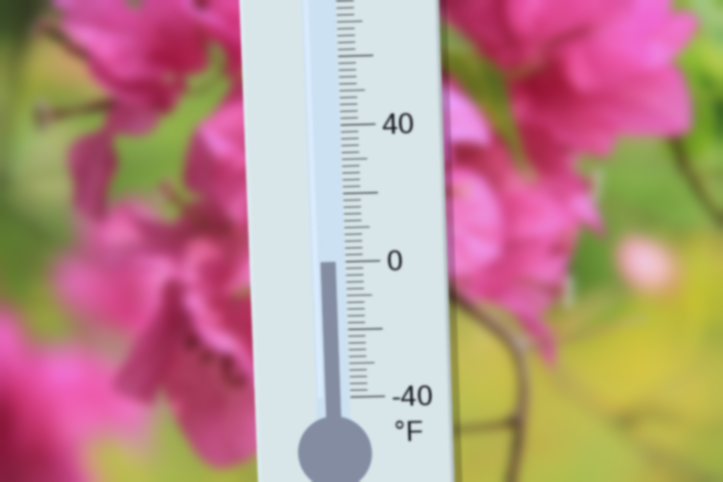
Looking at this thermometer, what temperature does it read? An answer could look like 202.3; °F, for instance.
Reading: 0; °F
